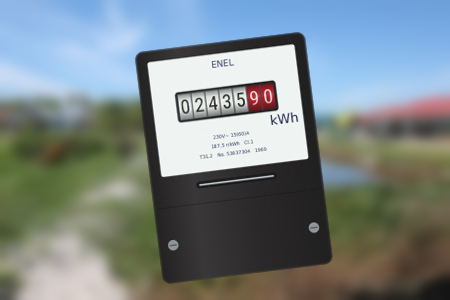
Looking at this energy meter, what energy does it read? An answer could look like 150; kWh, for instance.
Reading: 2435.90; kWh
